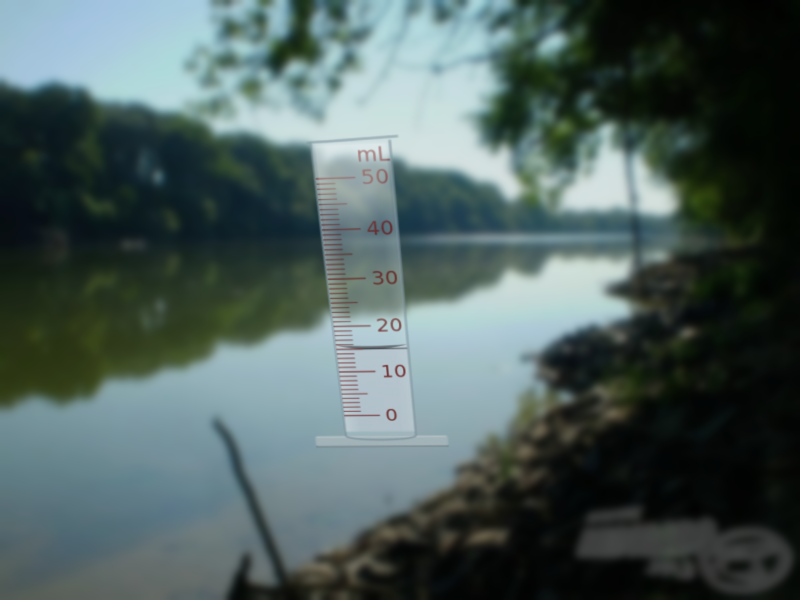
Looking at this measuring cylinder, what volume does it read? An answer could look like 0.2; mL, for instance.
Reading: 15; mL
